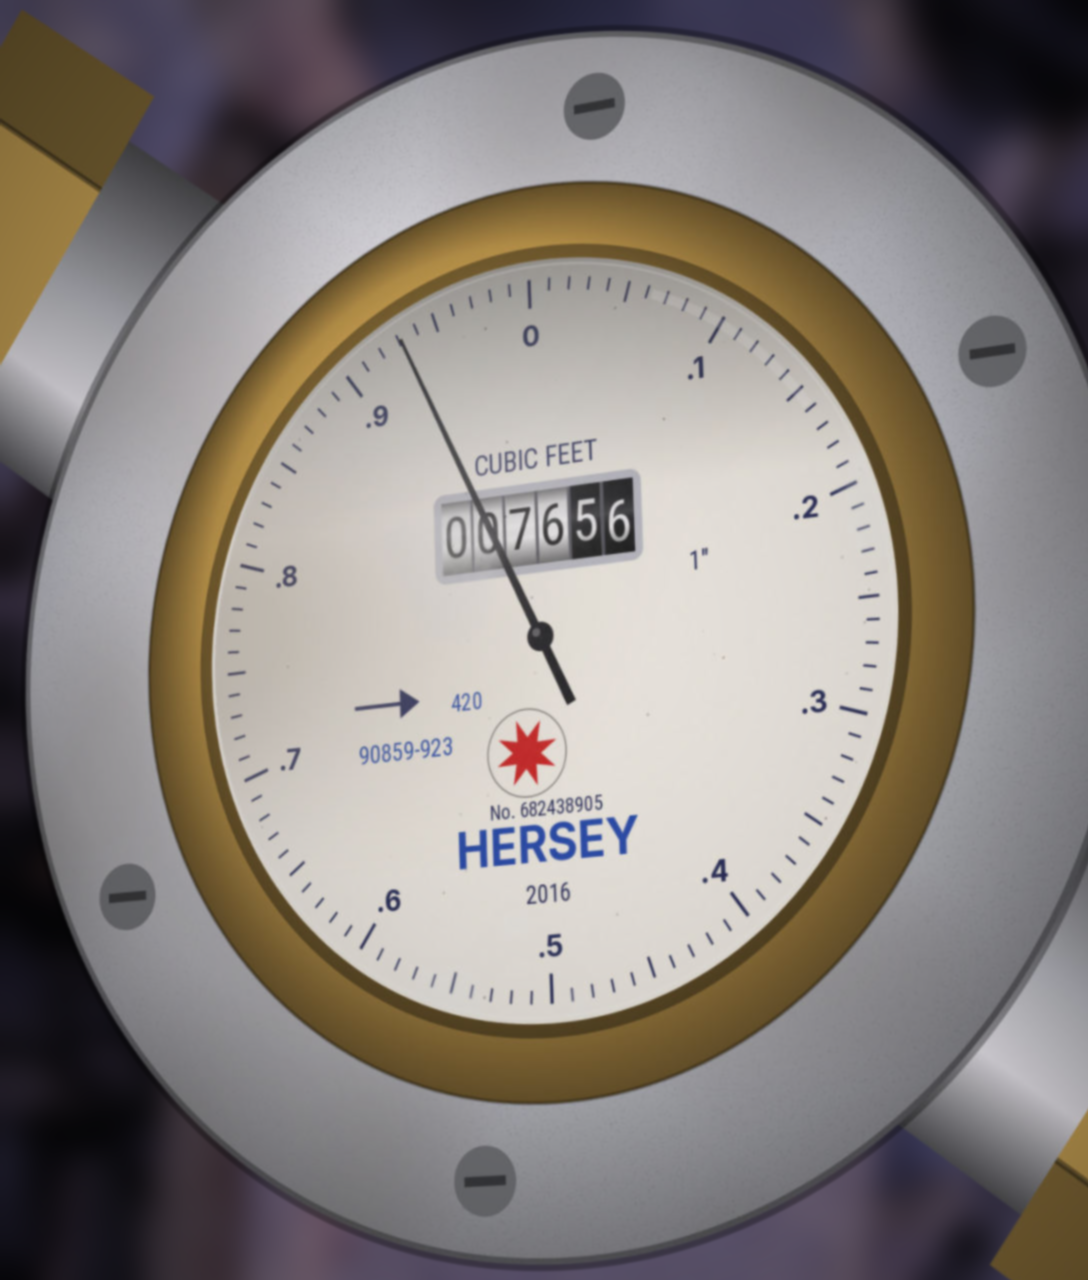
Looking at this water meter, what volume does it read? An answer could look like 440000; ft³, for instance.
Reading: 7655.93; ft³
